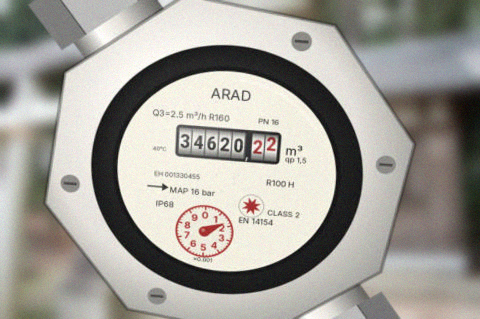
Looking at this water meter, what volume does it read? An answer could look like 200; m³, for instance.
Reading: 34620.221; m³
